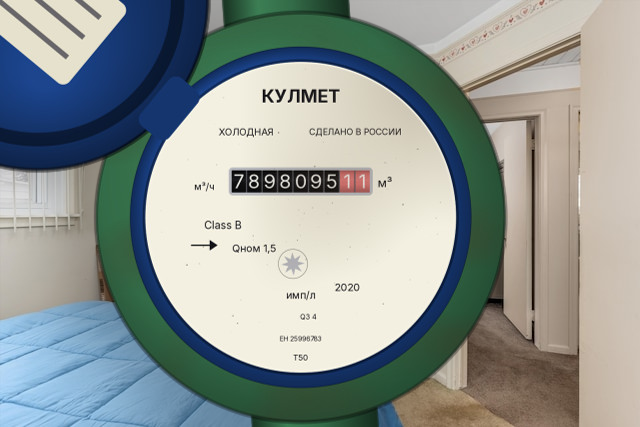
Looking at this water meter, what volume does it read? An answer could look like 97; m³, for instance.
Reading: 7898095.11; m³
